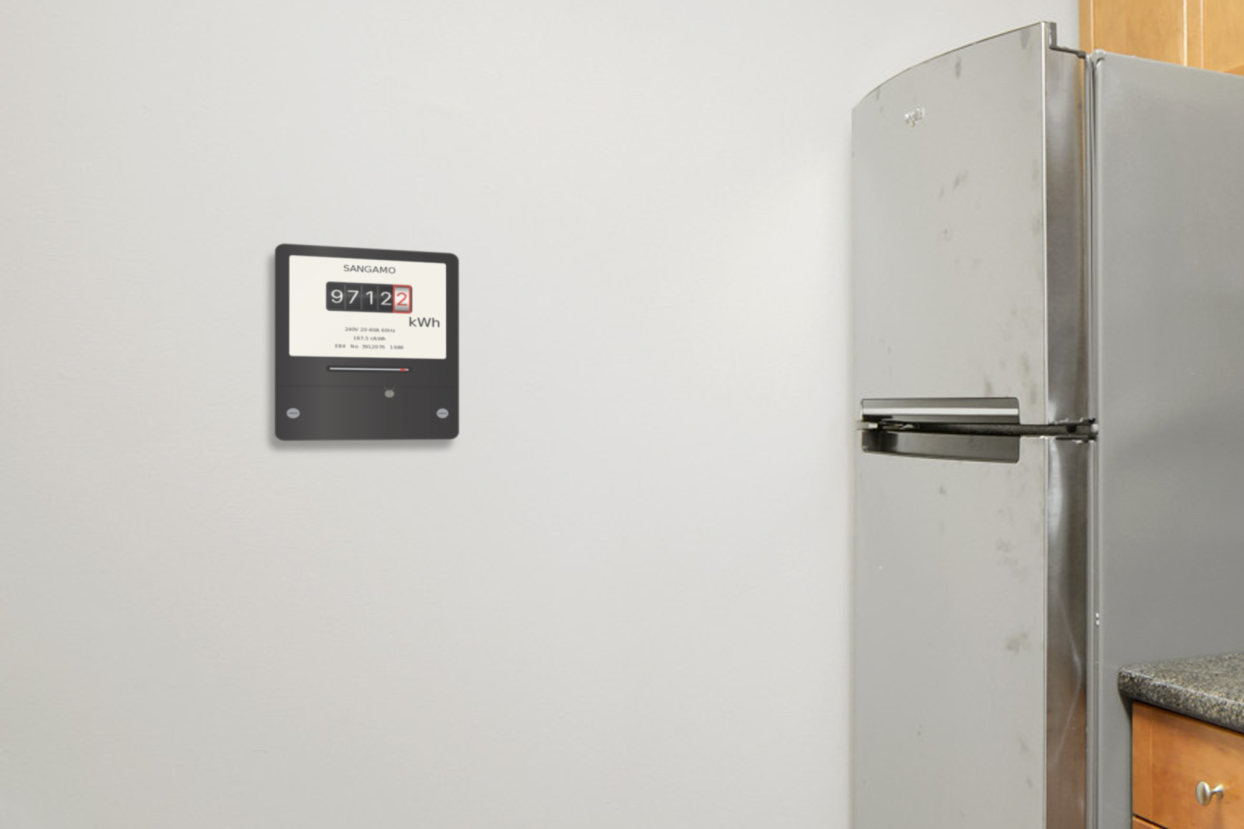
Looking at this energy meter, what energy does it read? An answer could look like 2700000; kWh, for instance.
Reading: 9712.2; kWh
